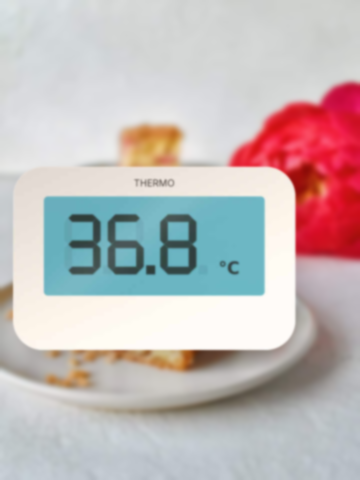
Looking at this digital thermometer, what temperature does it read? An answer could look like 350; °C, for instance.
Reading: 36.8; °C
